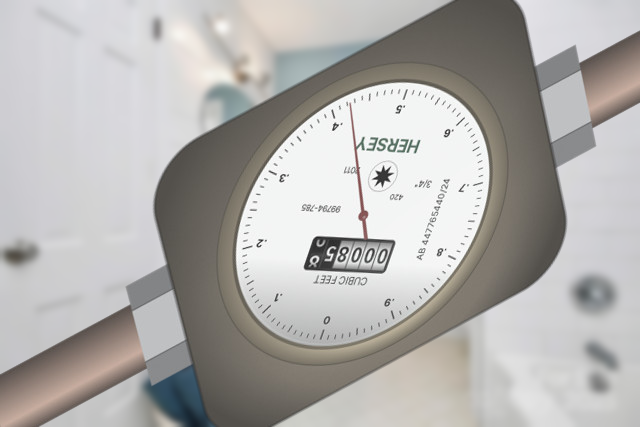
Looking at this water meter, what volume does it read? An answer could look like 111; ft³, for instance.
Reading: 858.42; ft³
